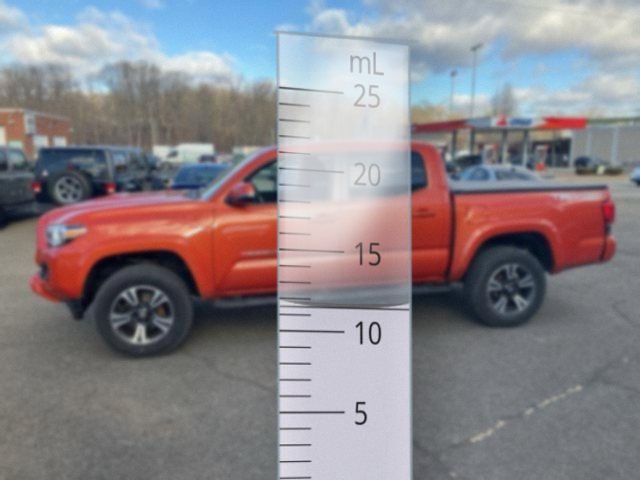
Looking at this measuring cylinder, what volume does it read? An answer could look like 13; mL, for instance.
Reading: 11.5; mL
